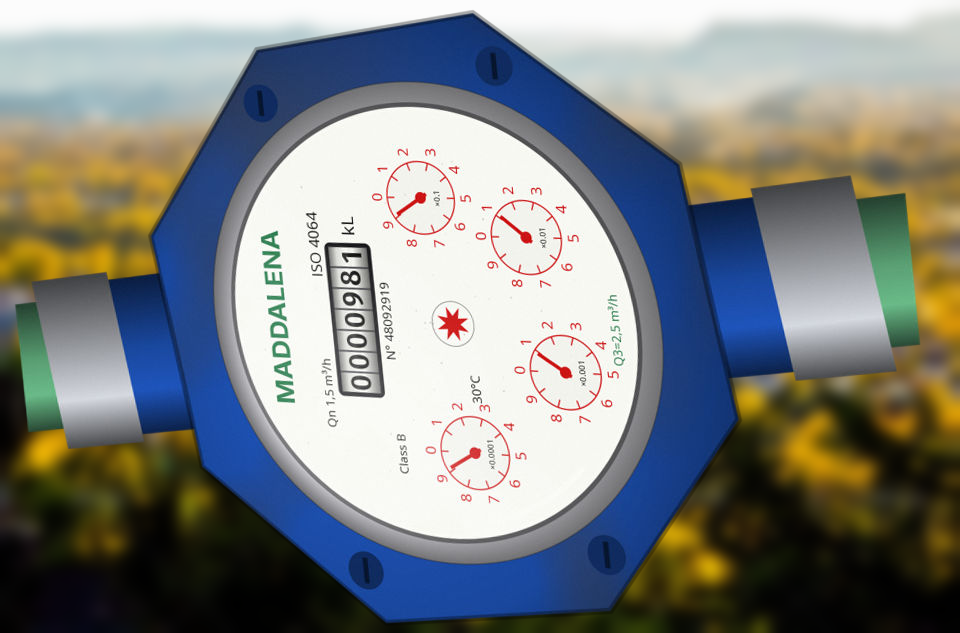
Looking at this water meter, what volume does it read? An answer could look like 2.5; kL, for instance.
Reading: 980.9109; kL
